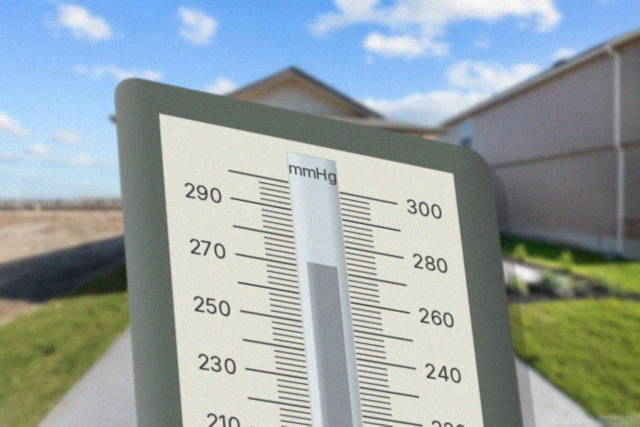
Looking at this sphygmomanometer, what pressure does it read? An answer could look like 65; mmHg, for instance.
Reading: 272; mmHg
